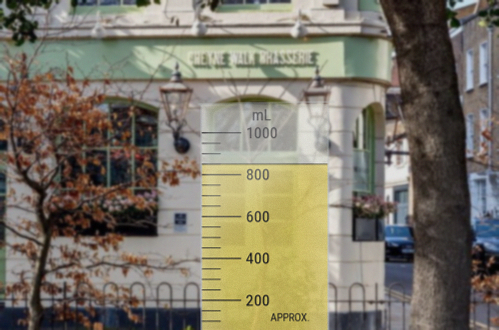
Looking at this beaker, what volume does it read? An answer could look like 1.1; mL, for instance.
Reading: 850; mL
